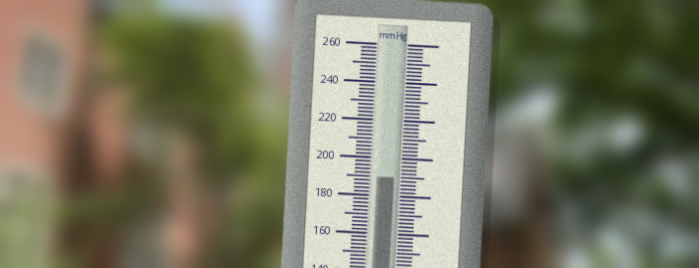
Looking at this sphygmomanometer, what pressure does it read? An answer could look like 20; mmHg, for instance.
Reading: 190; mmHg
